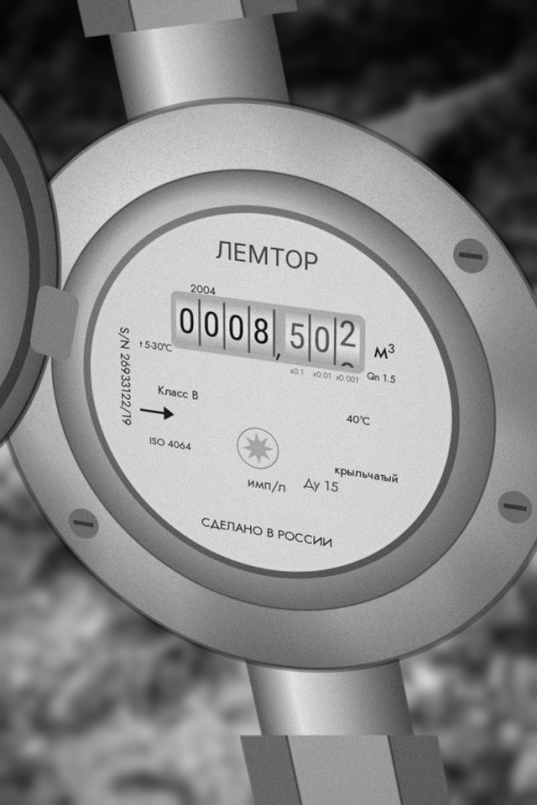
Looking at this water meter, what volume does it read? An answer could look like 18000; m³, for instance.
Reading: 8.502; m³
